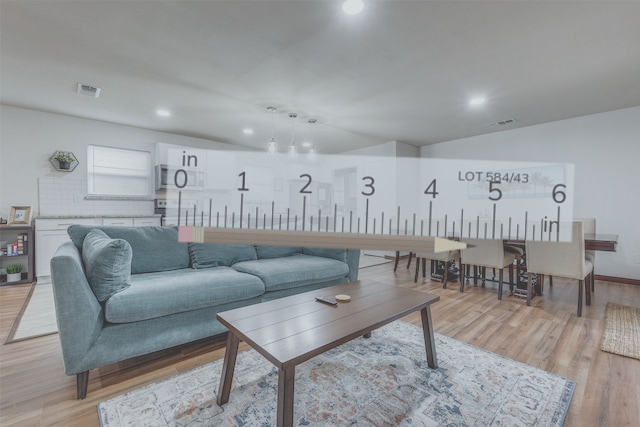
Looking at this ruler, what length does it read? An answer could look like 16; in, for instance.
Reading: 4.75; in
